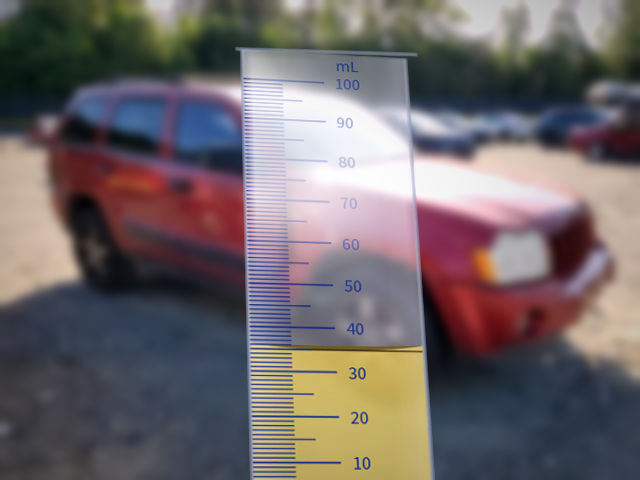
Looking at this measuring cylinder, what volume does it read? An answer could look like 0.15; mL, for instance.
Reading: 35; mL
